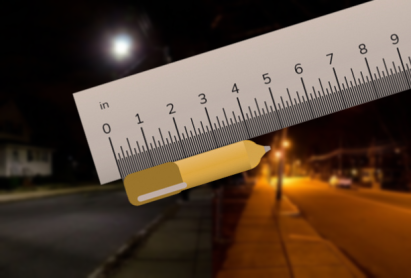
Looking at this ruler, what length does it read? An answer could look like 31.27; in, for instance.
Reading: 4.5; in
